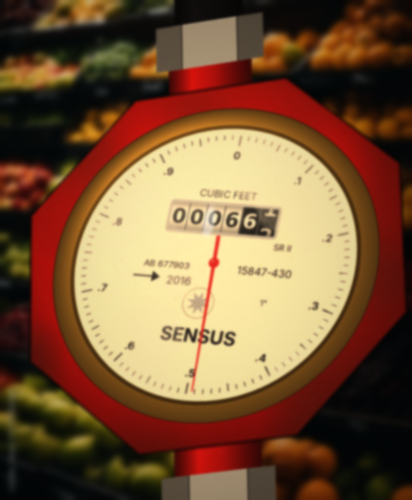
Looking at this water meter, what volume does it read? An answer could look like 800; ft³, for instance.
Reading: 661.49; ft³
